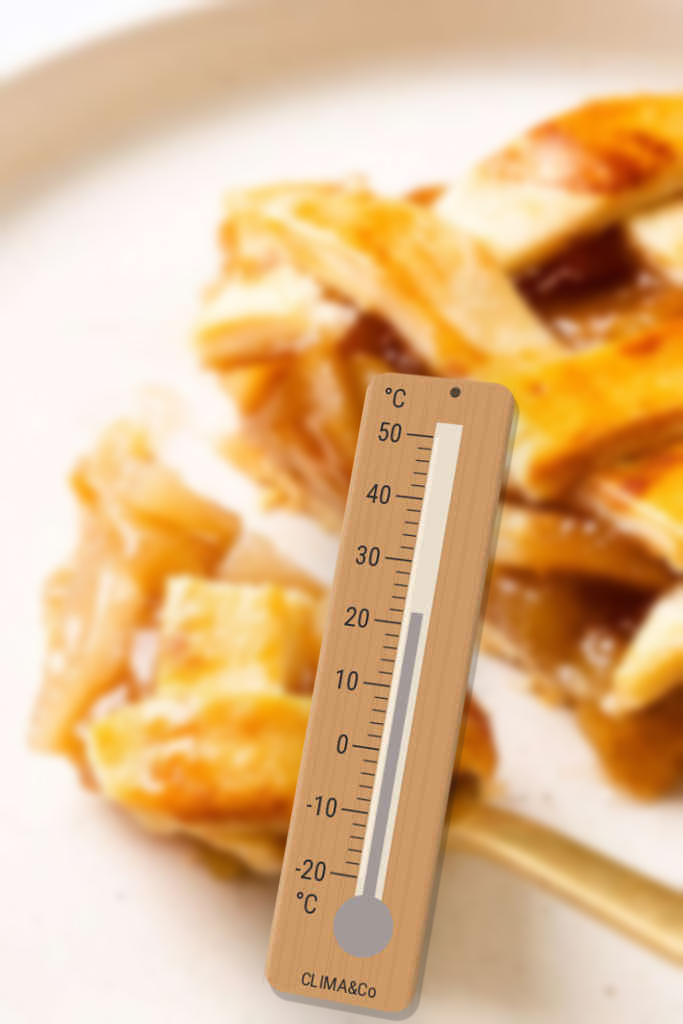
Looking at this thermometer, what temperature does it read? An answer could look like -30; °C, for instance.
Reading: 22; °C
